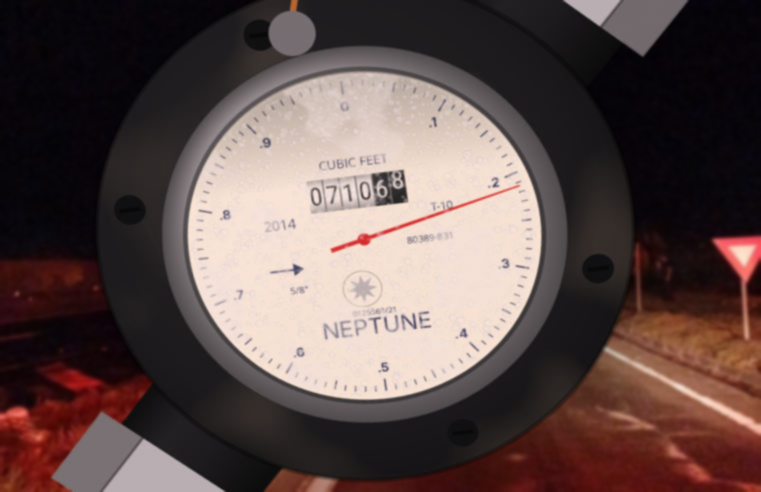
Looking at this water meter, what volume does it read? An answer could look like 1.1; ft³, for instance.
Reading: 71068.21; ft³
